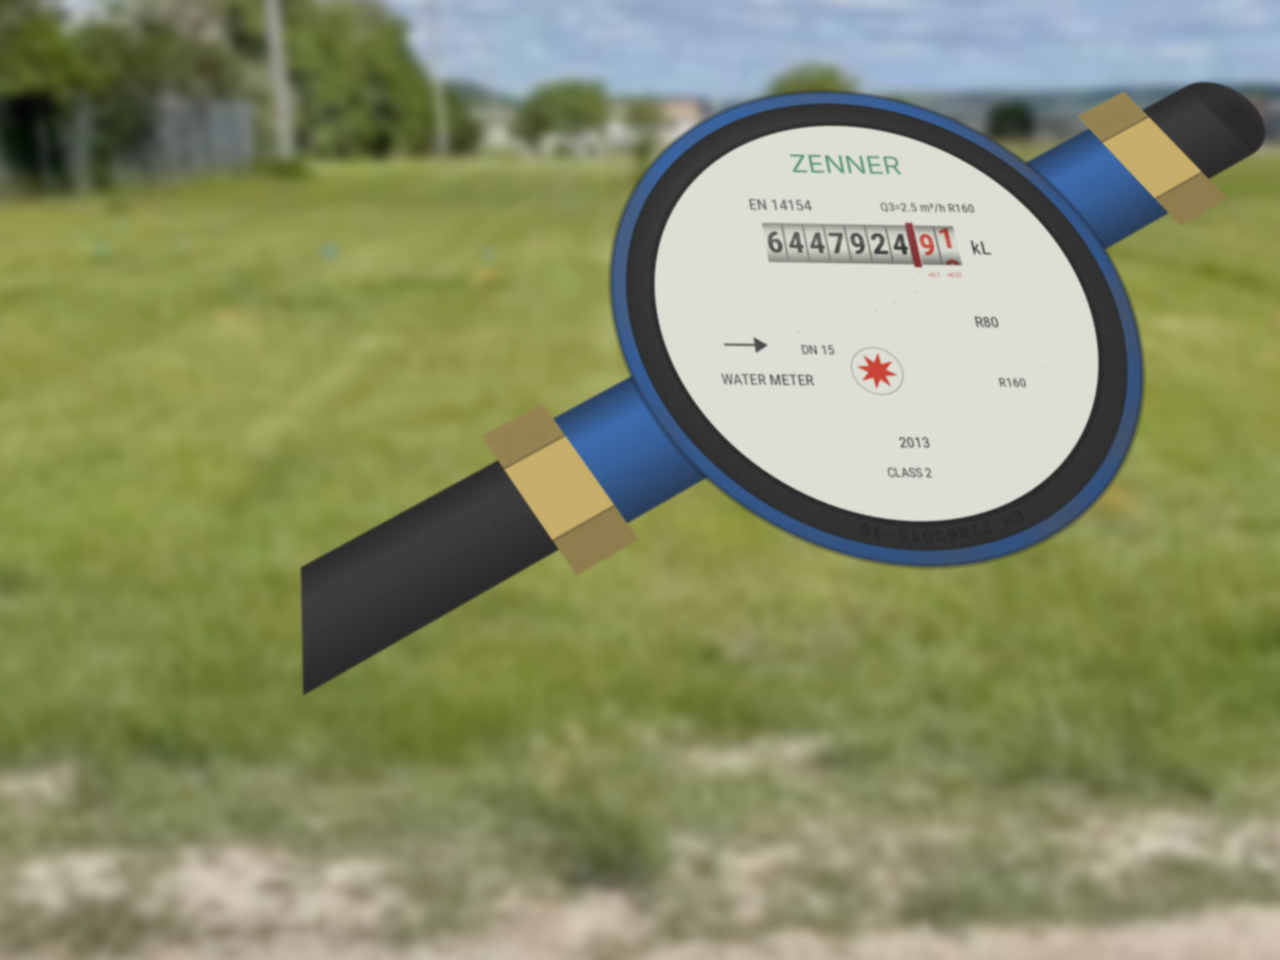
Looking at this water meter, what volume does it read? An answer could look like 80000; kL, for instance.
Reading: 6447924.91; kL
